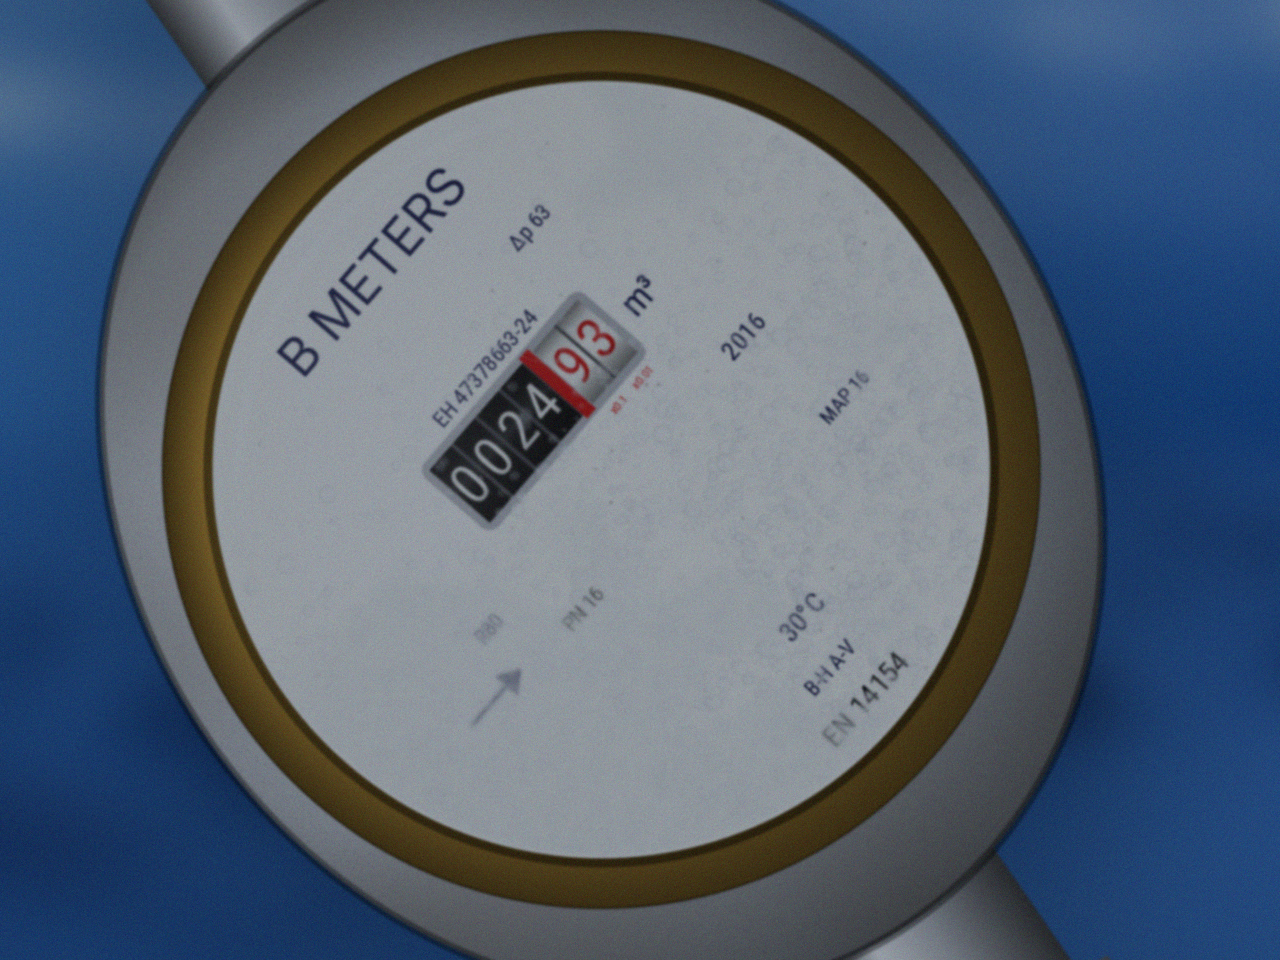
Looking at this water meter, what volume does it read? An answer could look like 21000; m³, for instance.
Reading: 24.93; m³
